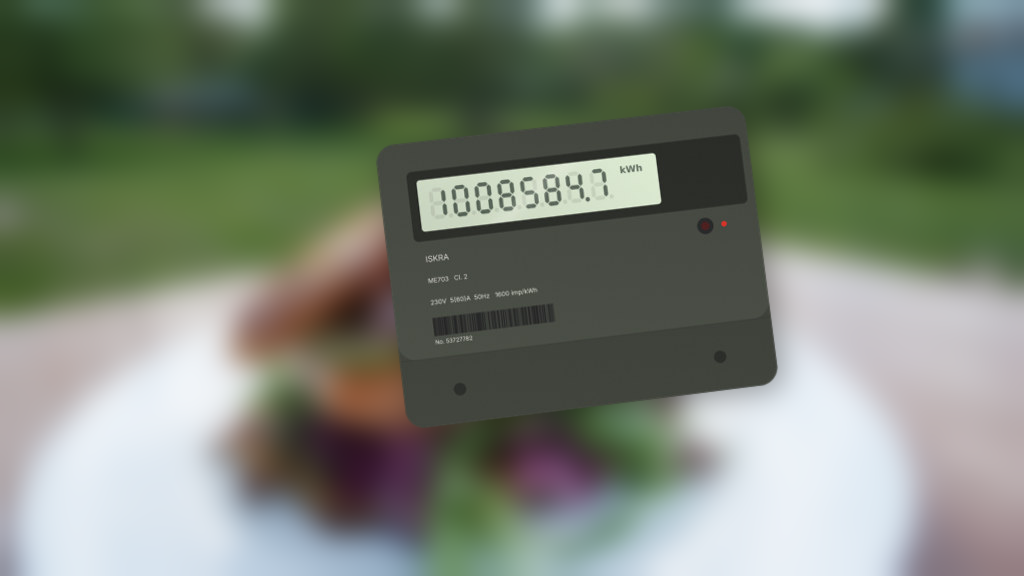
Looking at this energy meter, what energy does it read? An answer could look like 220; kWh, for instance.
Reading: 1008584.7; kWh
